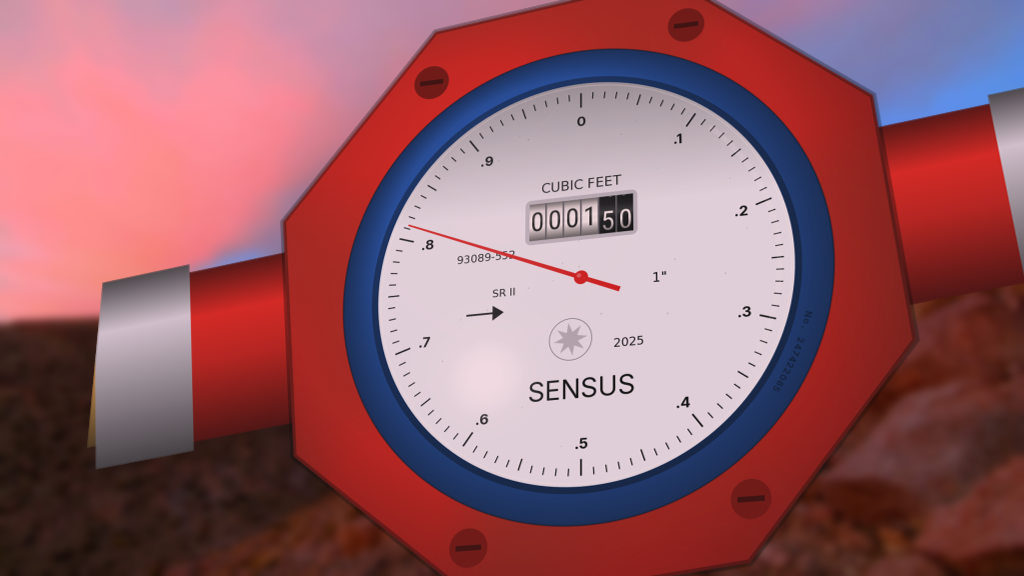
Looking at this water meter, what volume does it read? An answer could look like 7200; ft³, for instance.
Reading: 149.81; ft³
